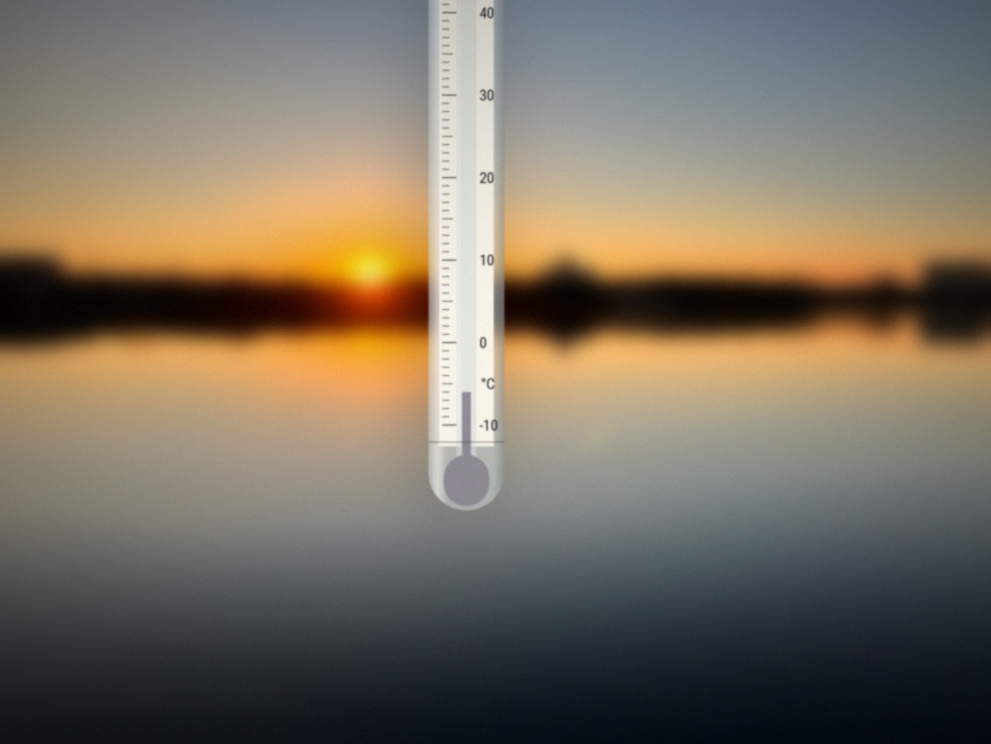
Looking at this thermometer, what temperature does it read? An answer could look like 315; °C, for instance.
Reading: -6; °C
